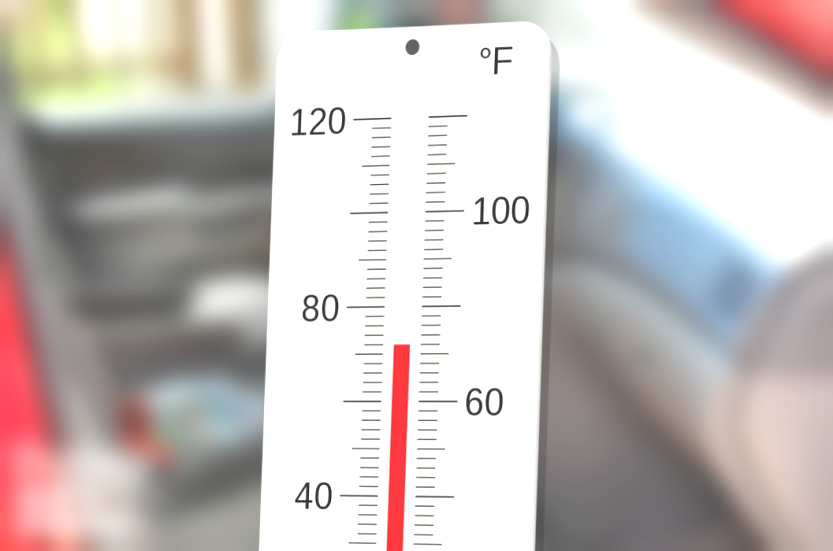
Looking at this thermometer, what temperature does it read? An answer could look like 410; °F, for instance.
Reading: 72; °F
